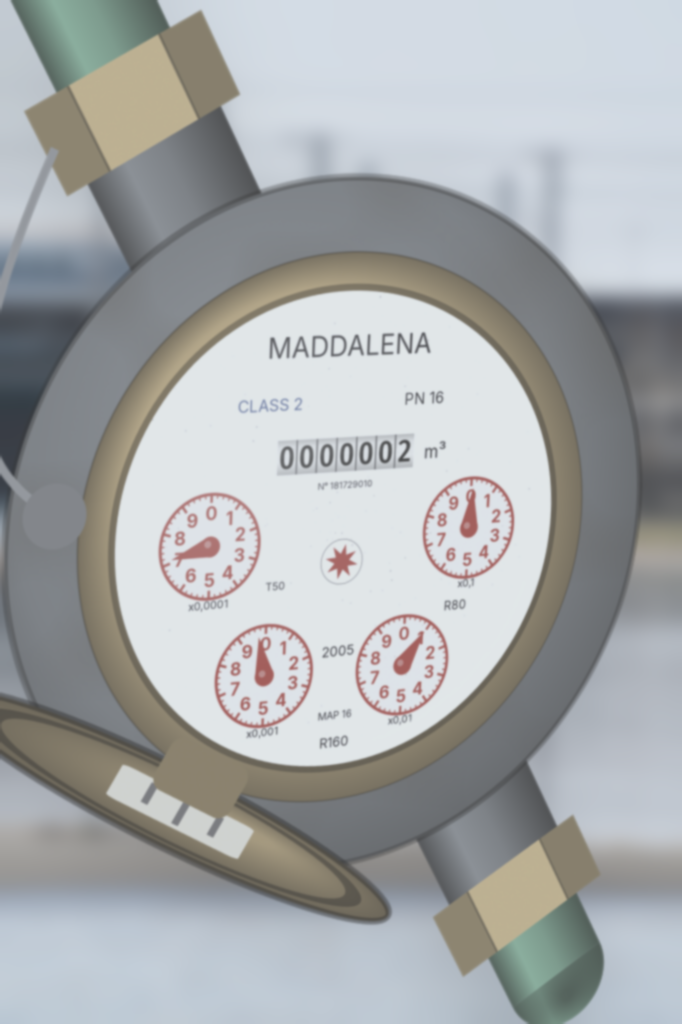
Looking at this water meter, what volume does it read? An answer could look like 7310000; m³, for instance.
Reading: 2.0097; m³
